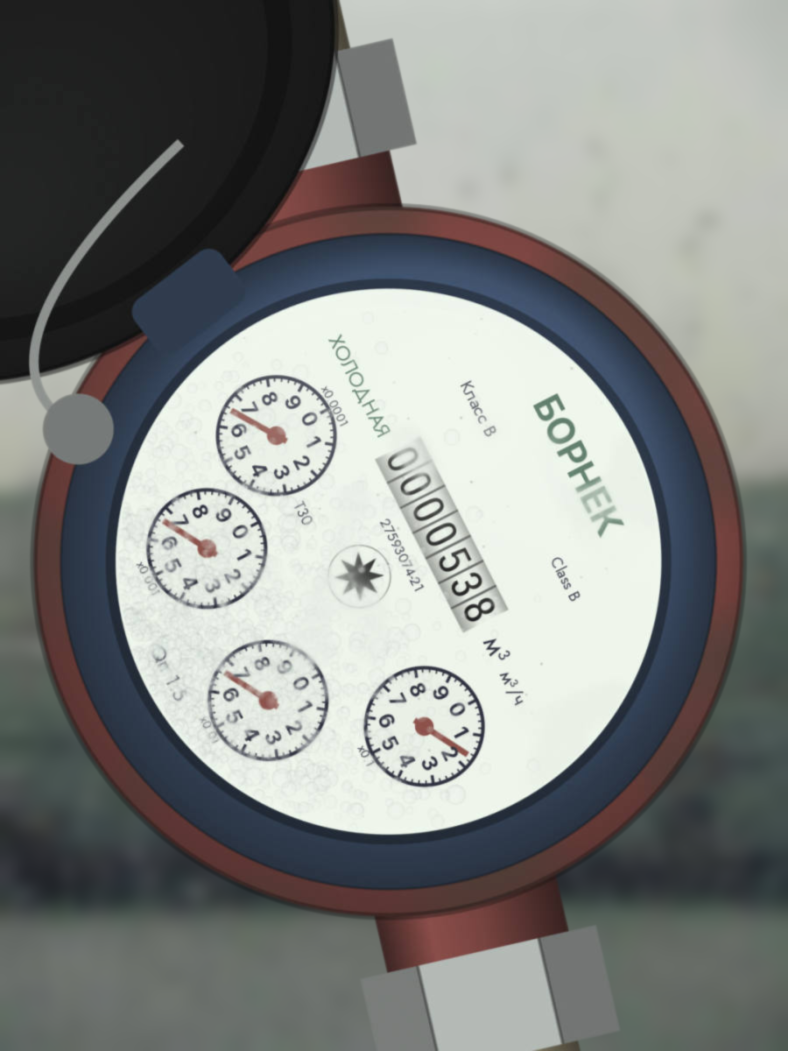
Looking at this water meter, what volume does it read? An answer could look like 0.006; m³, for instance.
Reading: 538.1666; m³
